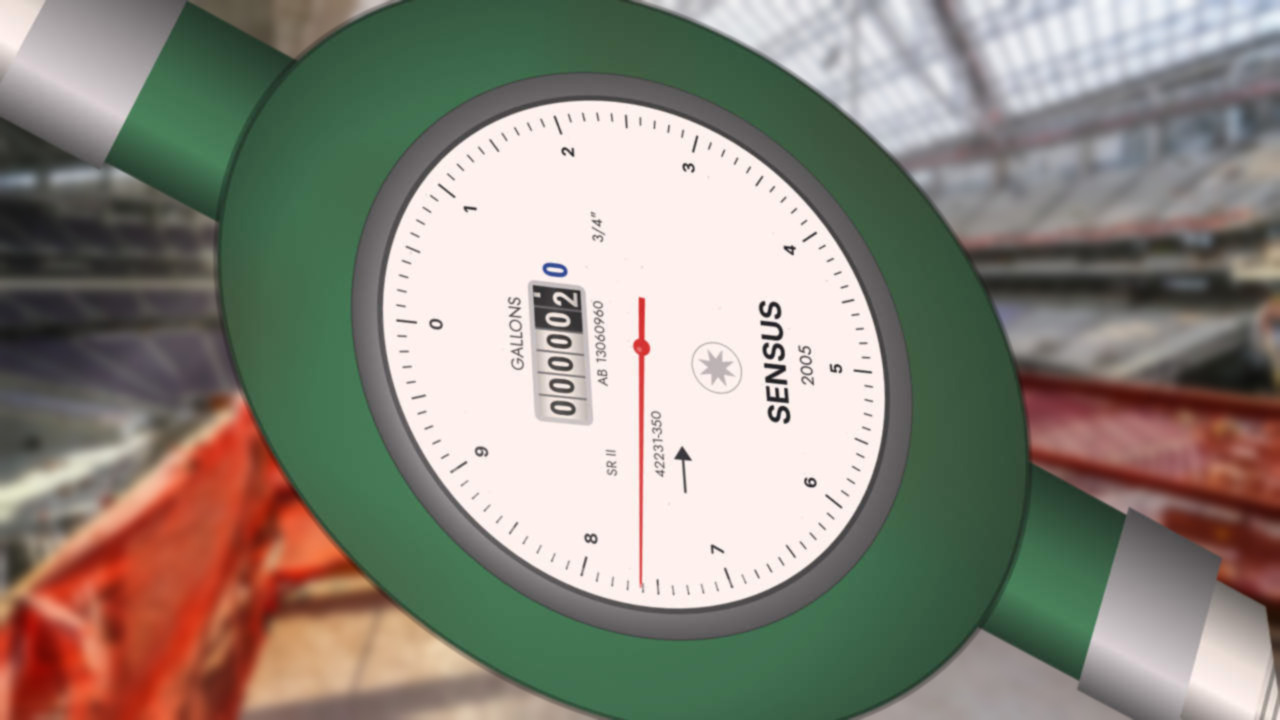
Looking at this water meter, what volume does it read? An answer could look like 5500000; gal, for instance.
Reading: 17.6; gal
